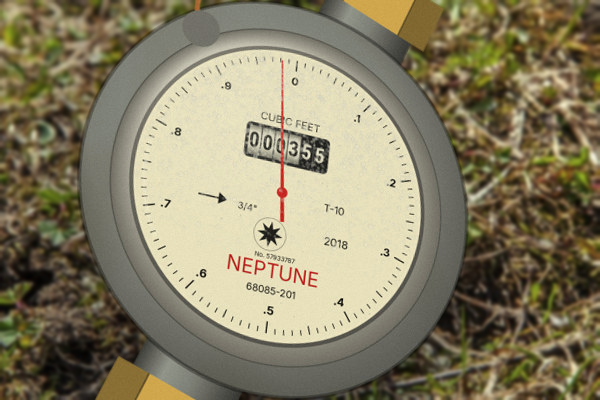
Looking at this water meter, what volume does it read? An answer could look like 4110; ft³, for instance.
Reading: 354.98; ft³
